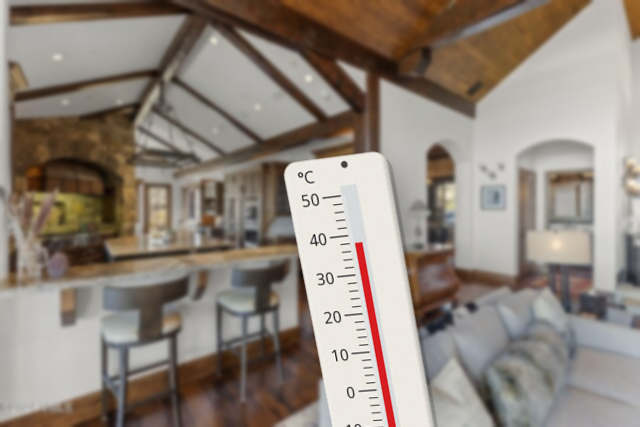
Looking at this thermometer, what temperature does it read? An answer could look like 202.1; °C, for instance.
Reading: 38; °C
